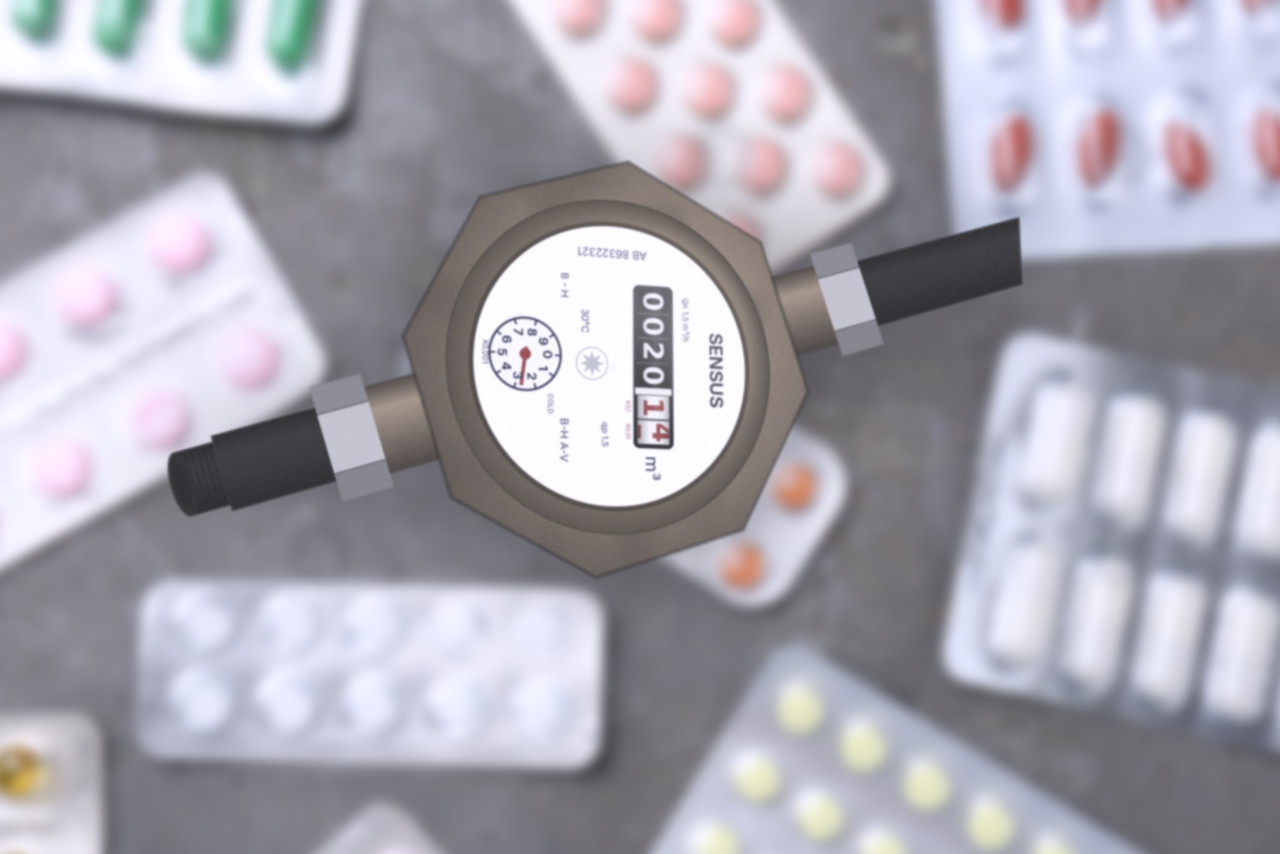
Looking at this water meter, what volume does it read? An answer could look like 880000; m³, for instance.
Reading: 20.142; m³
